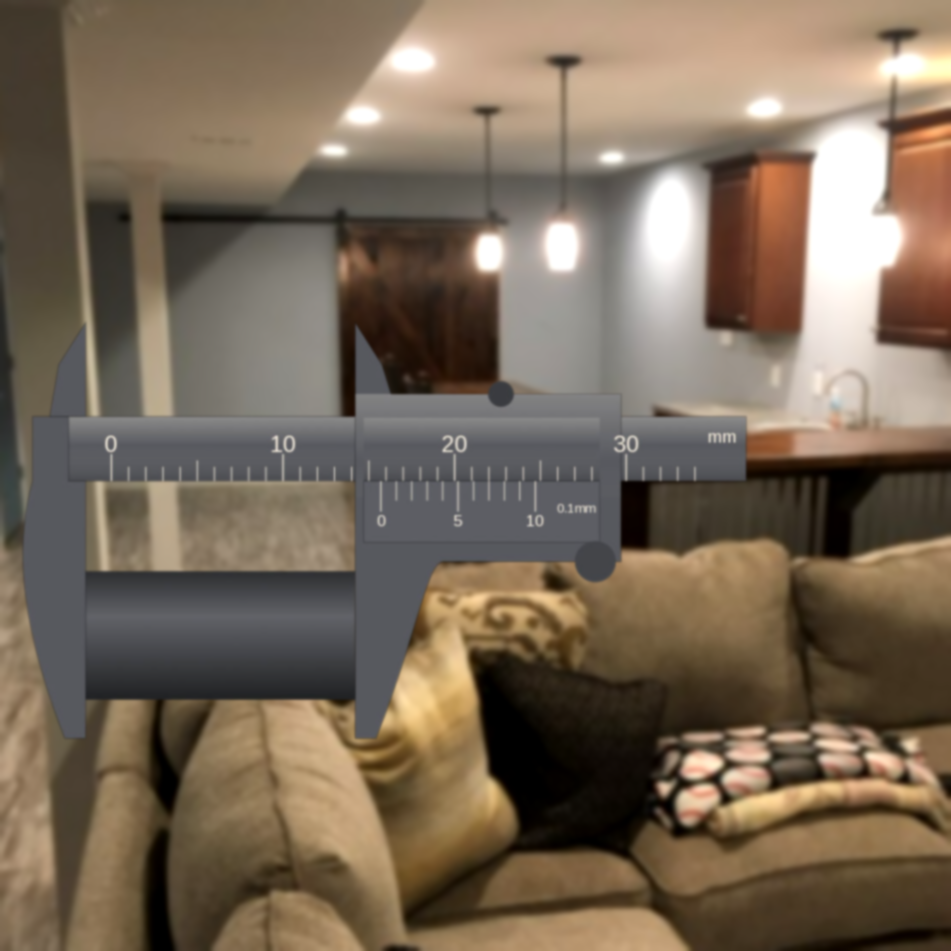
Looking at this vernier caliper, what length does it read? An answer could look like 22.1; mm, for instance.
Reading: 15.7; mm
